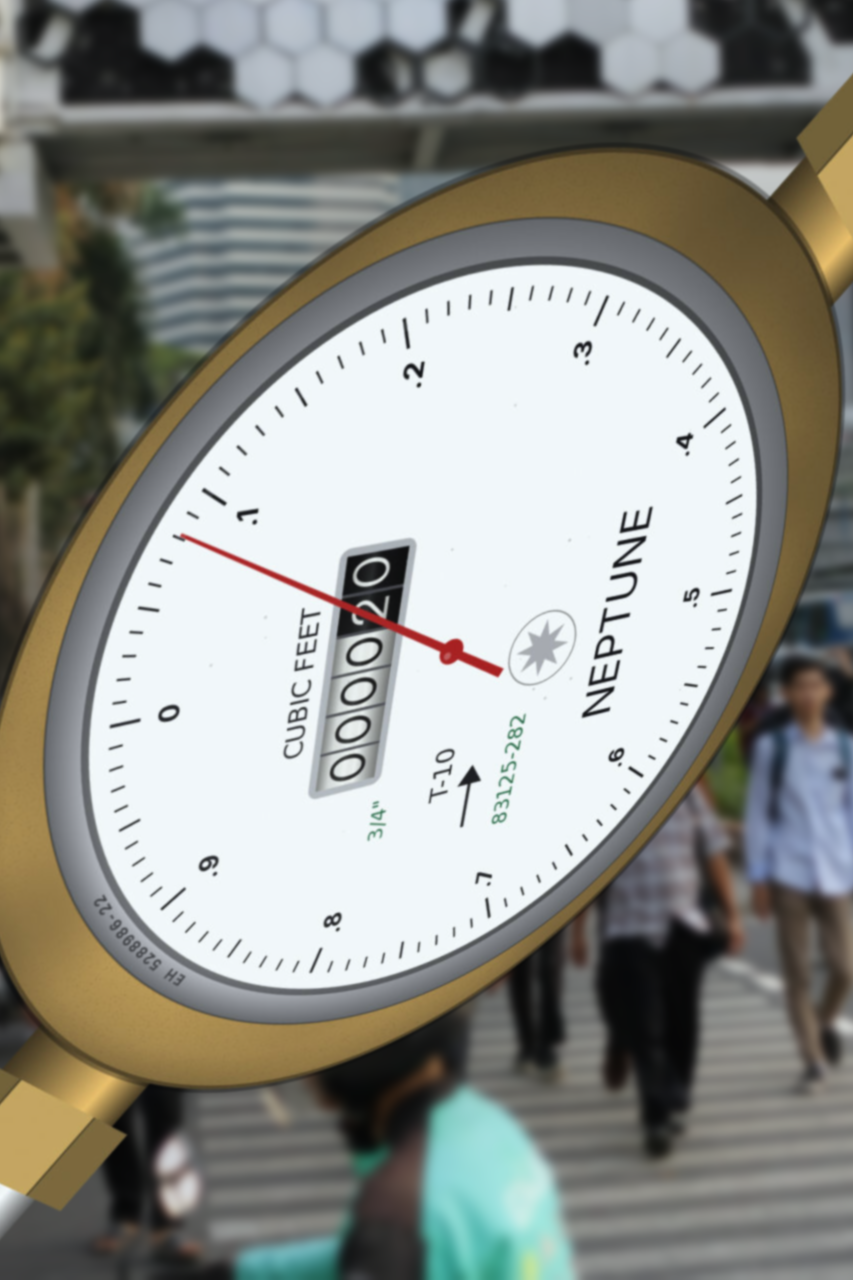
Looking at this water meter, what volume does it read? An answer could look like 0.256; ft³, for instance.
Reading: 20.08; ft³
